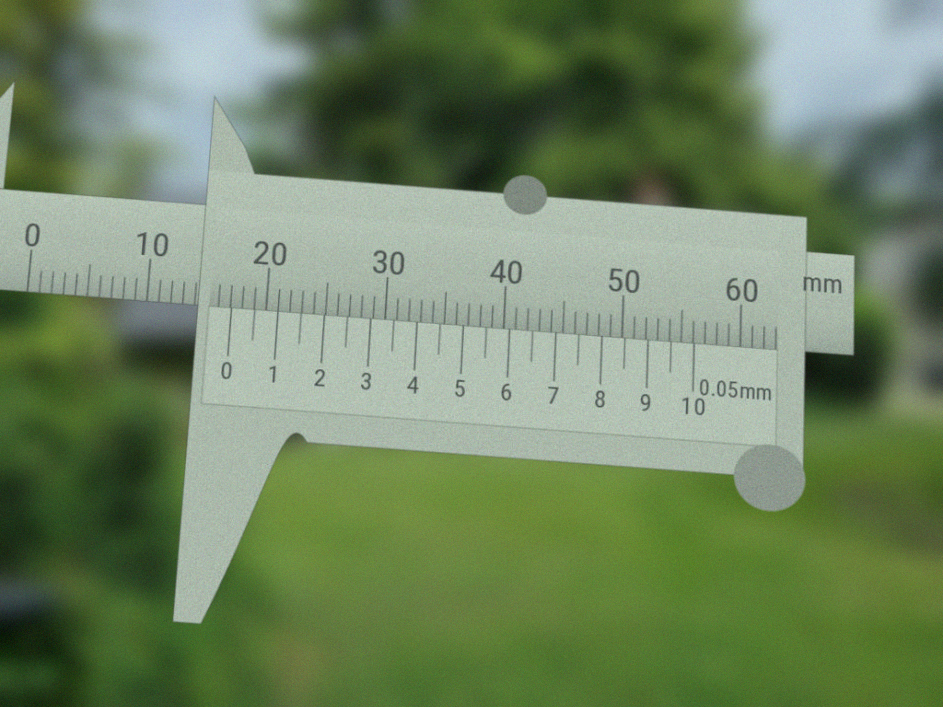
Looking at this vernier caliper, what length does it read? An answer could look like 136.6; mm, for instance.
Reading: 17.1; mm
